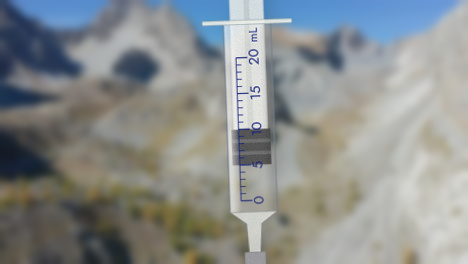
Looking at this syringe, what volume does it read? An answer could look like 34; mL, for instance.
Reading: 5; mL
